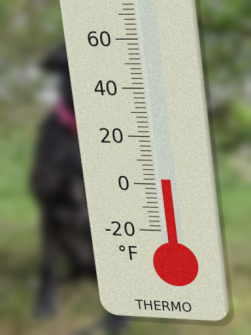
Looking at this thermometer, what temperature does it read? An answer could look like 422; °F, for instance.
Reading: 2; °F
